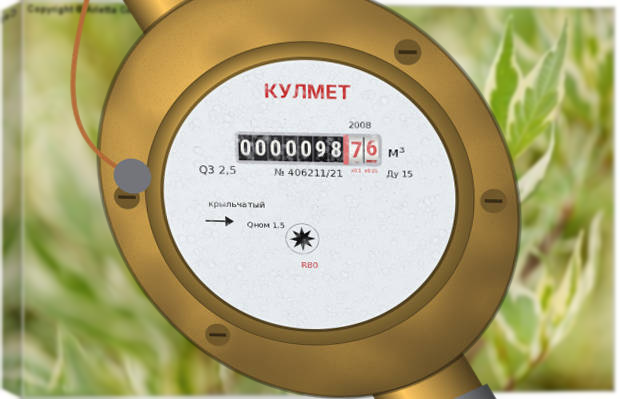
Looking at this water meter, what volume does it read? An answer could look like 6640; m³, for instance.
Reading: 98.76; m³
